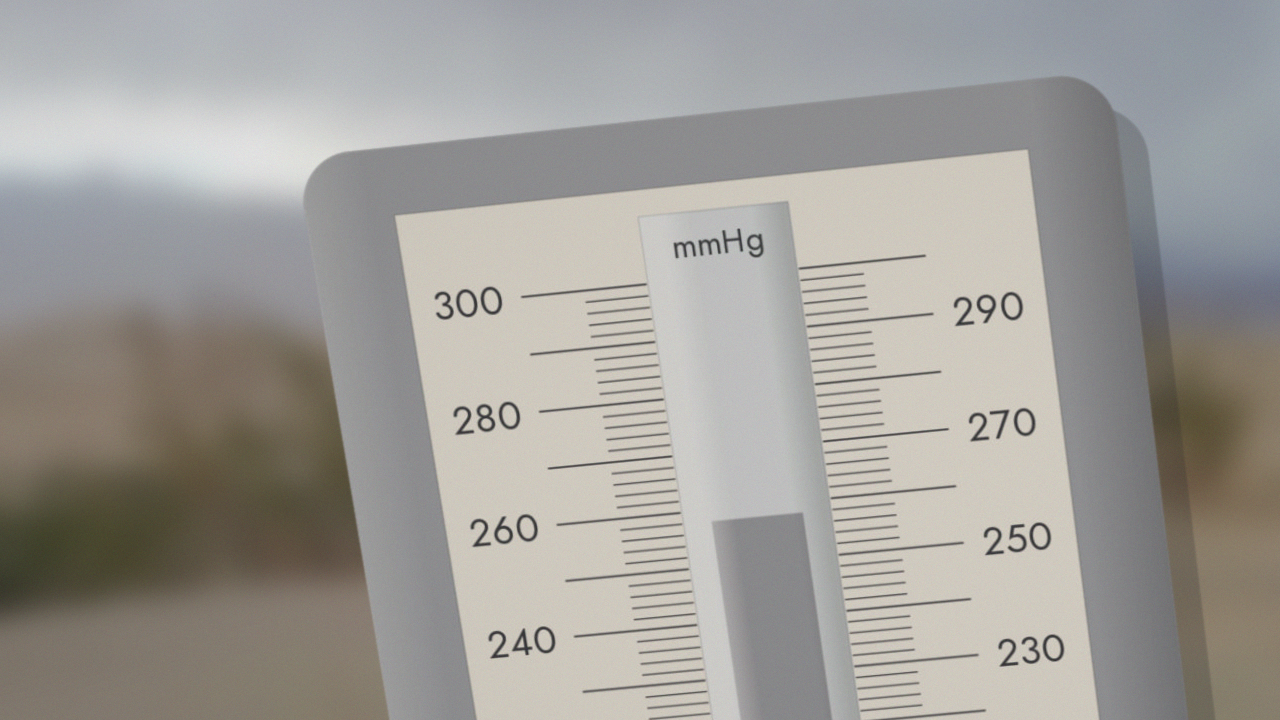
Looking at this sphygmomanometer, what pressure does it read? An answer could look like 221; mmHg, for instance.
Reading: 258; mmHg
